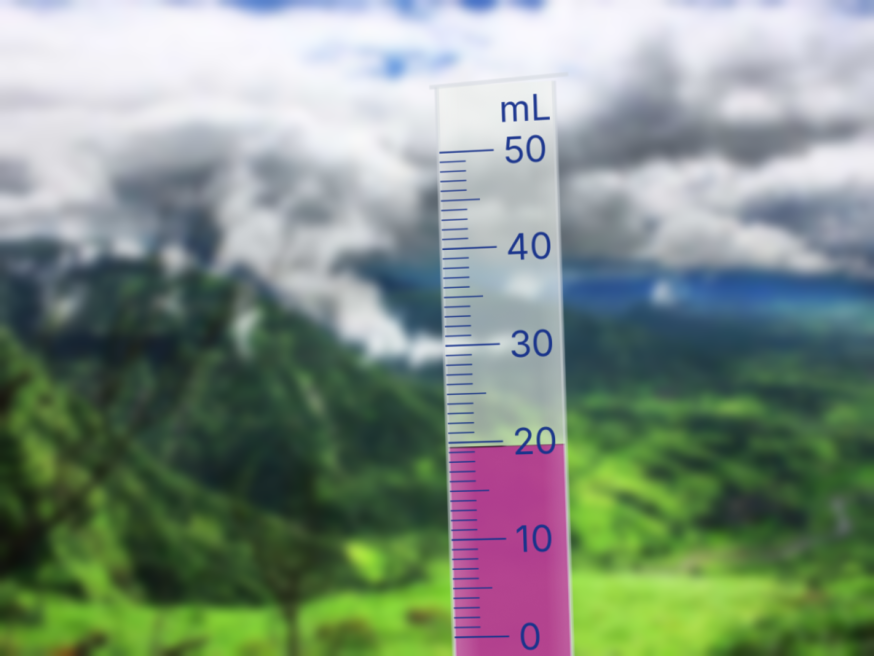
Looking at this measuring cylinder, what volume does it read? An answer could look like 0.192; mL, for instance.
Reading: 19.5; mL
